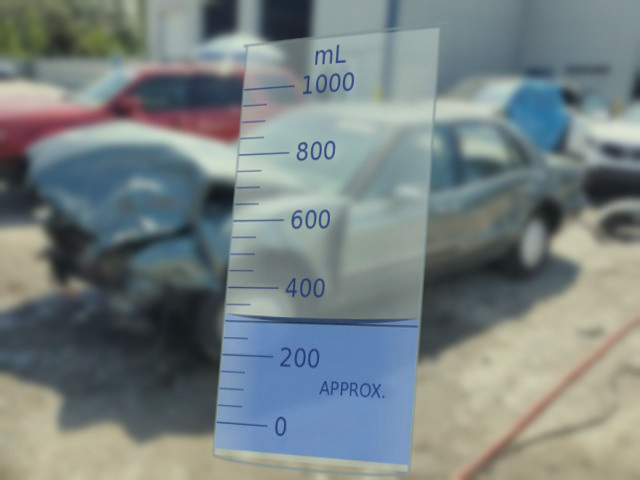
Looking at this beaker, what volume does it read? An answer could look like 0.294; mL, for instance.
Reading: 300; mL
